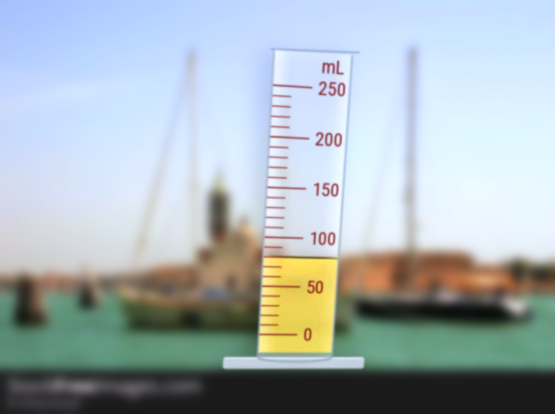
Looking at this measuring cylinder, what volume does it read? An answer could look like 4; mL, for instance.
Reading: 80; mL
